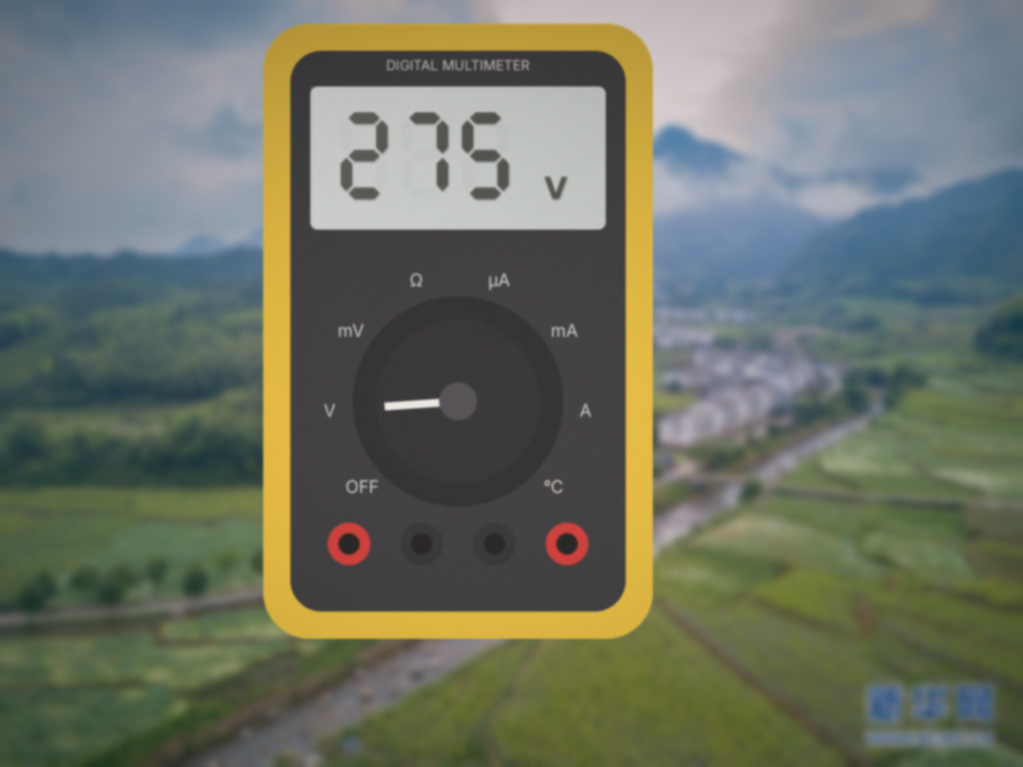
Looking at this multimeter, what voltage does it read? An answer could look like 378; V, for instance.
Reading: 275; V
